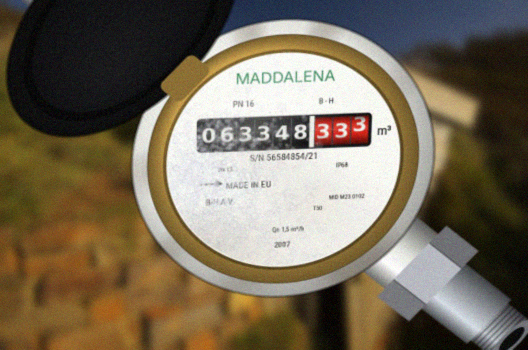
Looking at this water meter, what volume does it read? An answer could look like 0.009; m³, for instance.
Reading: 63348.333; m³
